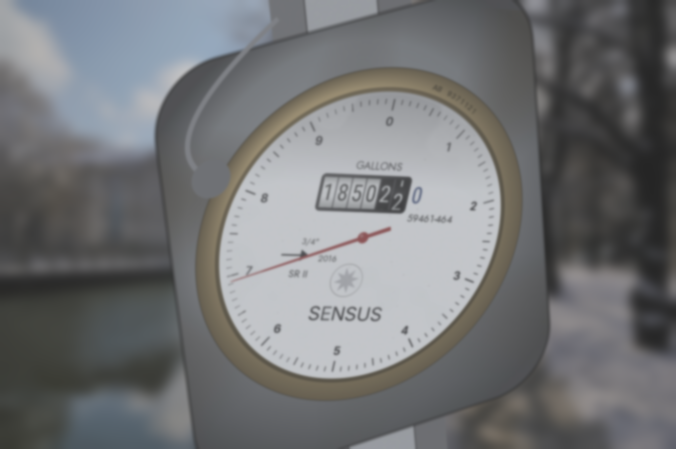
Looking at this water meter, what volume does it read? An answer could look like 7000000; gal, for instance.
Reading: 1850216.9; gal
